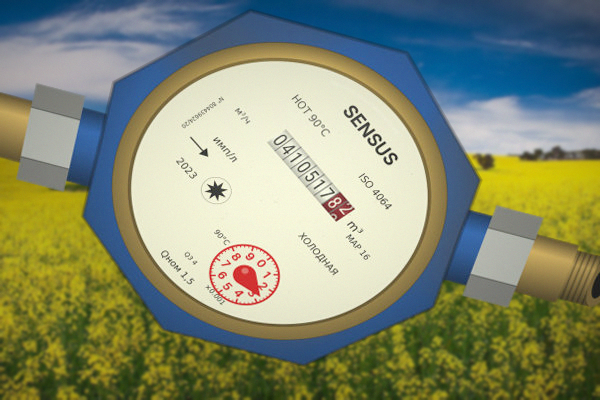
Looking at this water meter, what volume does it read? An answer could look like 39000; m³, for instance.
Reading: 410517.822; m³
